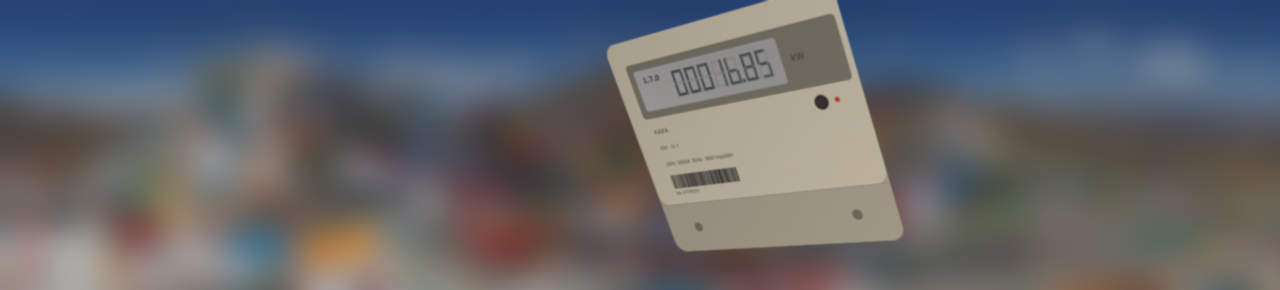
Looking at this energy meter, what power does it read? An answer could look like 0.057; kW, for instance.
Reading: 16.85; kW
